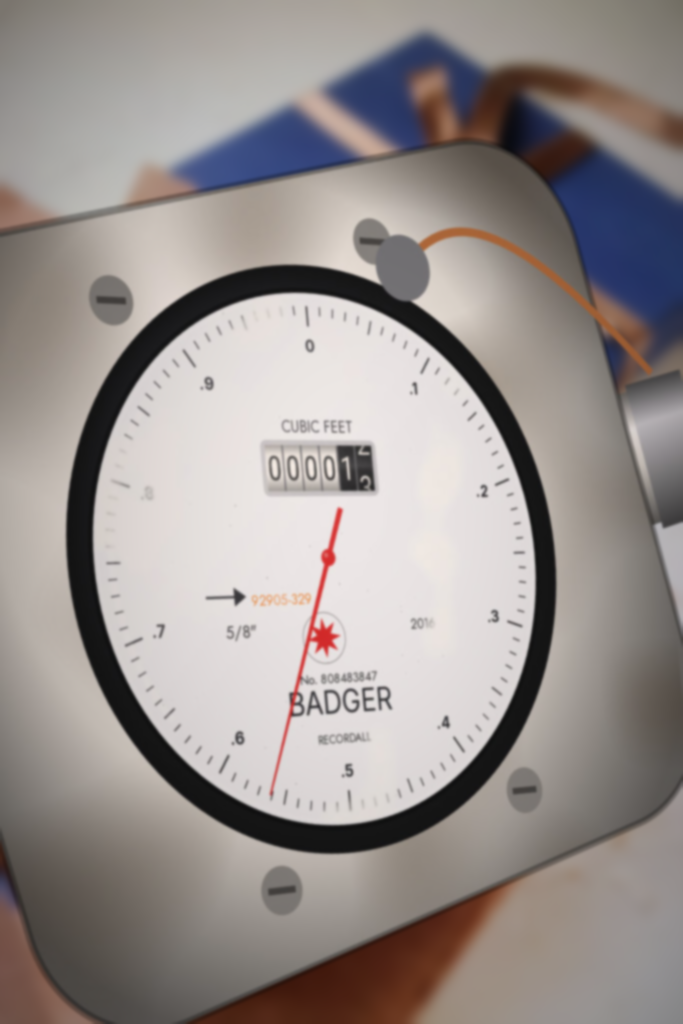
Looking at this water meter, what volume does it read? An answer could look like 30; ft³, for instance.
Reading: 12.56; ft³
